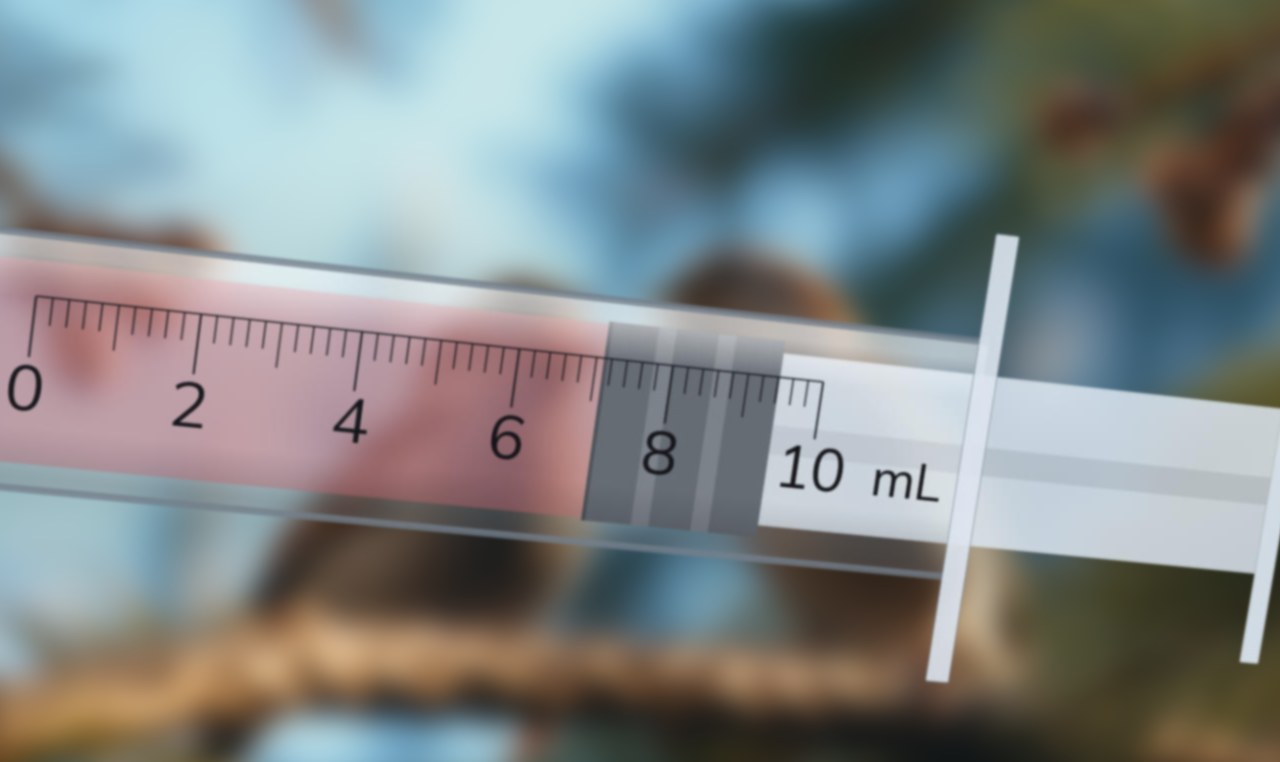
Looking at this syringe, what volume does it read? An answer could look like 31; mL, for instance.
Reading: 7.1; mL
